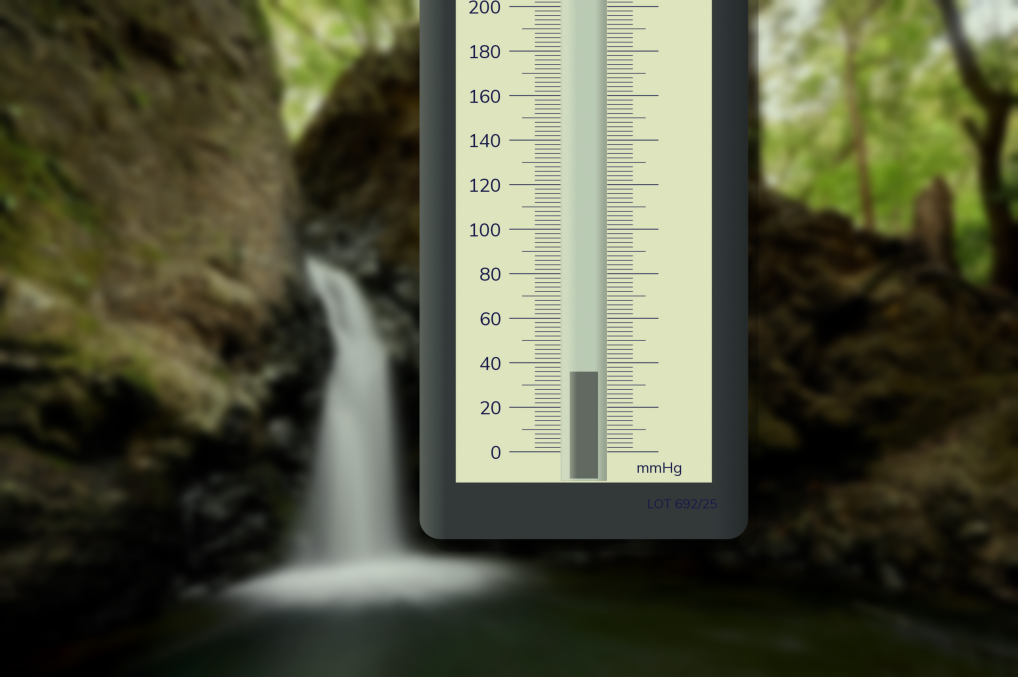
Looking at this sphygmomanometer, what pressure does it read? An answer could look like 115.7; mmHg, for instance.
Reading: 36; mmHg
